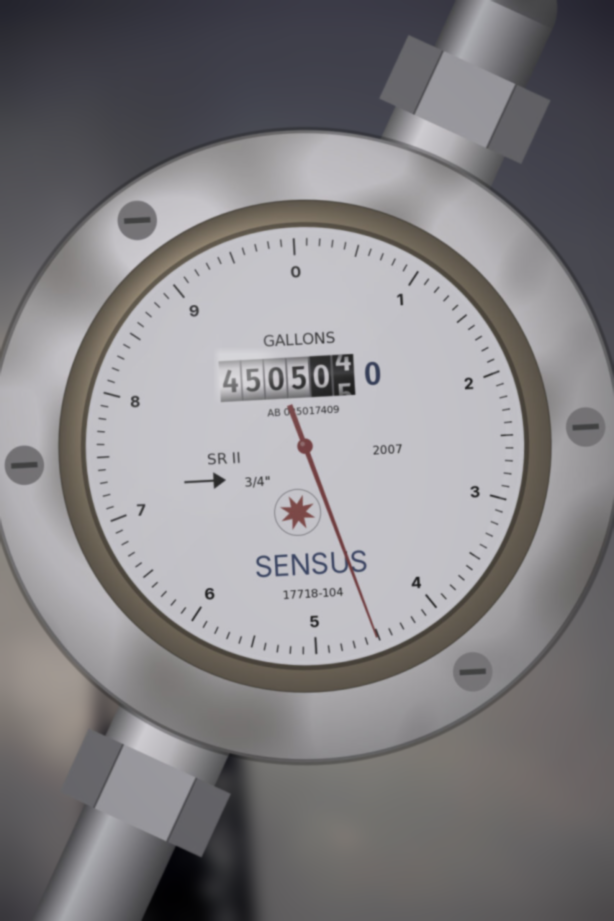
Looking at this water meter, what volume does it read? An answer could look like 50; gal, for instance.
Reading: 4505044.5; gal
